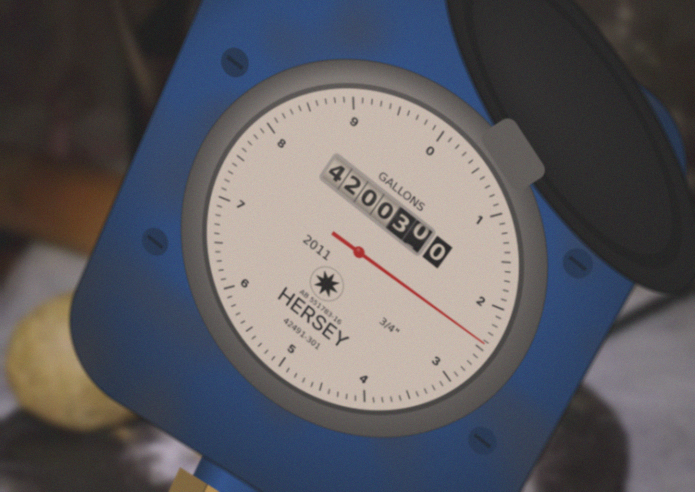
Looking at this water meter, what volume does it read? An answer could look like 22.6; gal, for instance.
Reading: 4200302.4; gal
